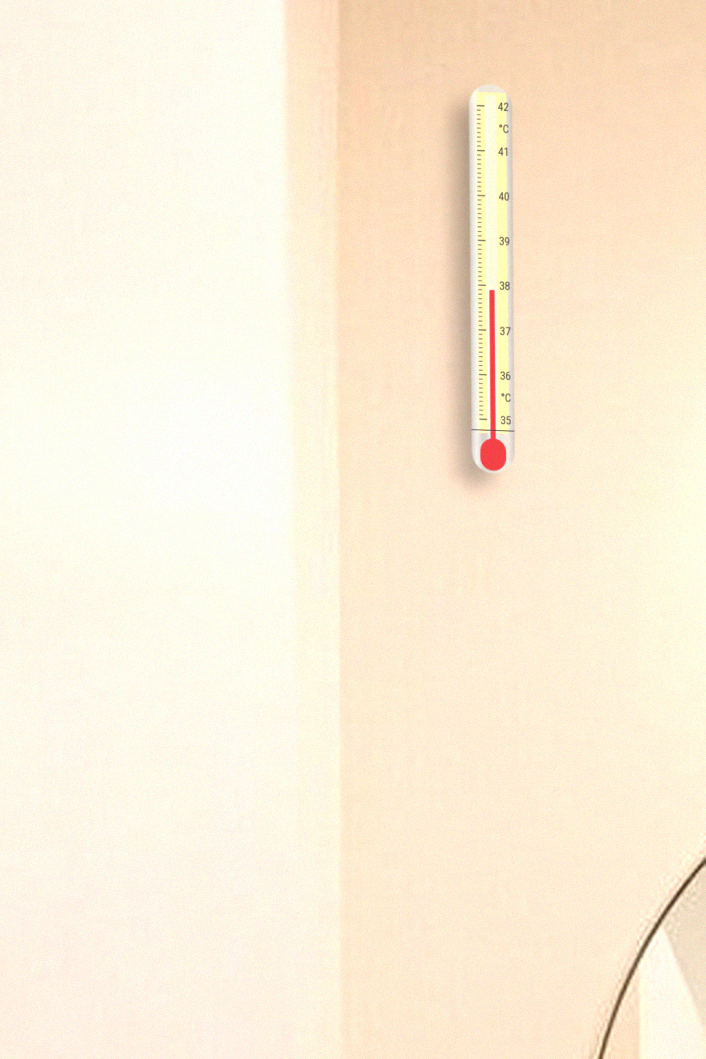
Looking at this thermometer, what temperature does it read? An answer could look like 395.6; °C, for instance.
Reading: 37.9; °C
